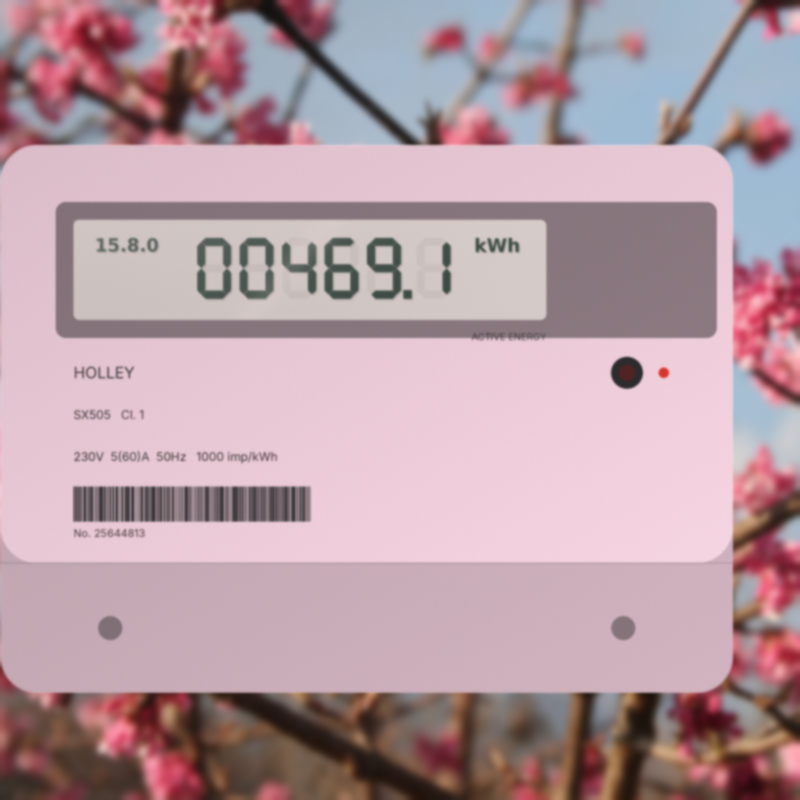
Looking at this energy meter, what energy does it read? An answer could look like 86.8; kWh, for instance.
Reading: 469.1; kWh
